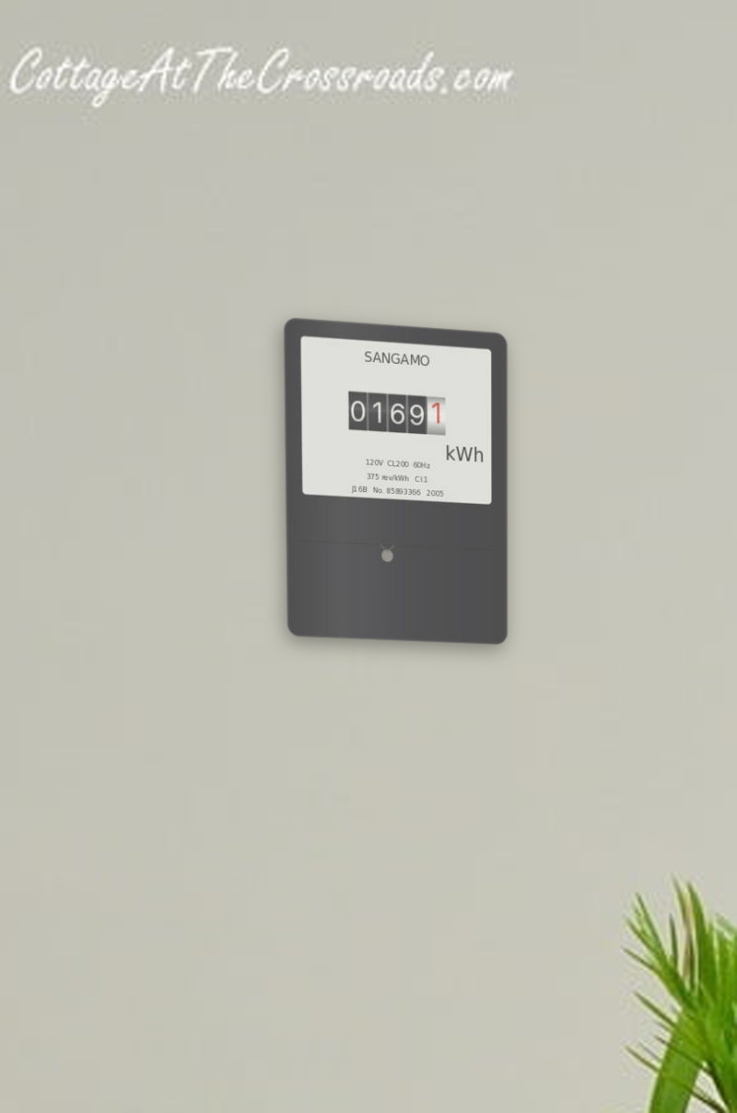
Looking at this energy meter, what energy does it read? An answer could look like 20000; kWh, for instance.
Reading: 169.1; kWh
